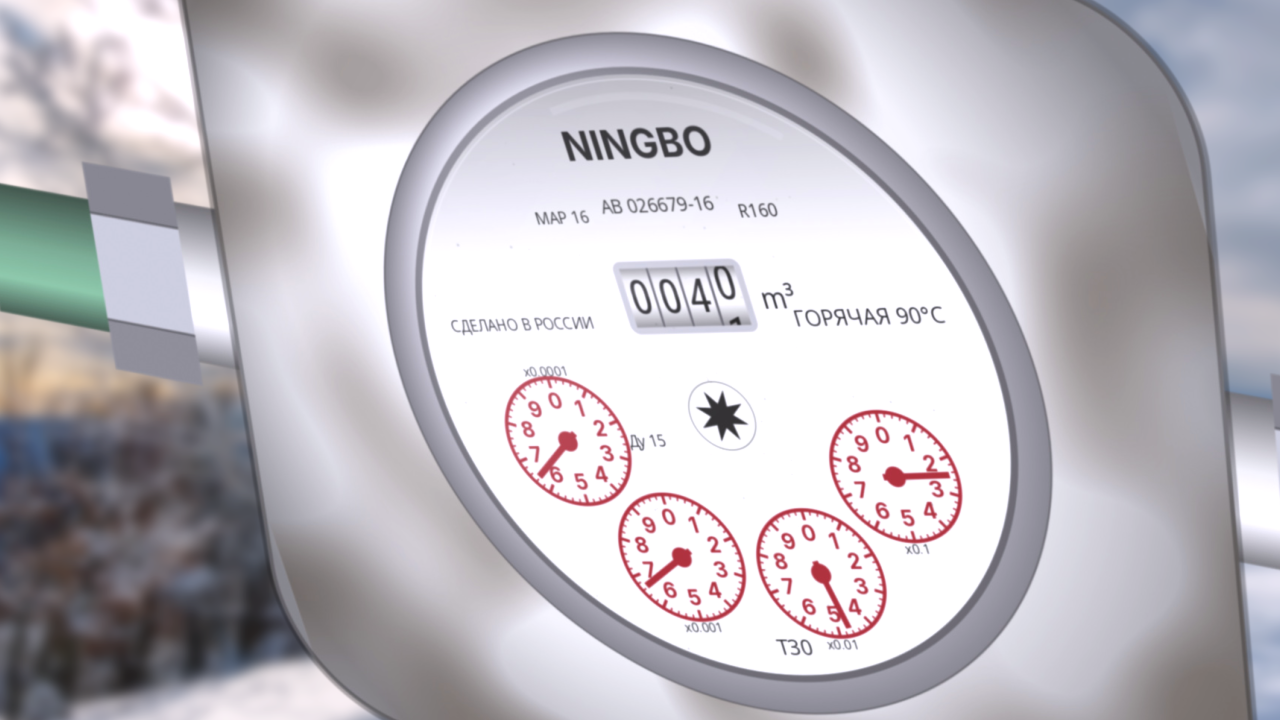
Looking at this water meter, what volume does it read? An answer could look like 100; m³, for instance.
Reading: 40.2466; m³
